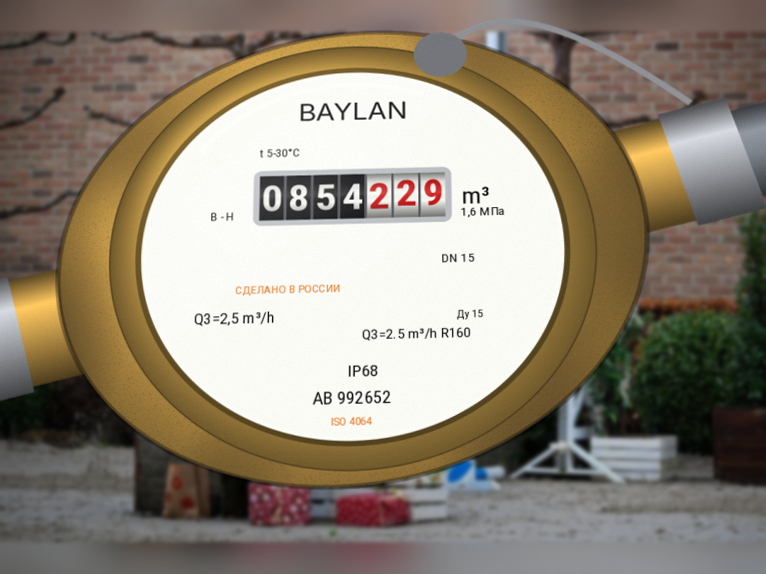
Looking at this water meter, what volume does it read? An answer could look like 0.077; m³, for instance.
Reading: 854.229; m³
